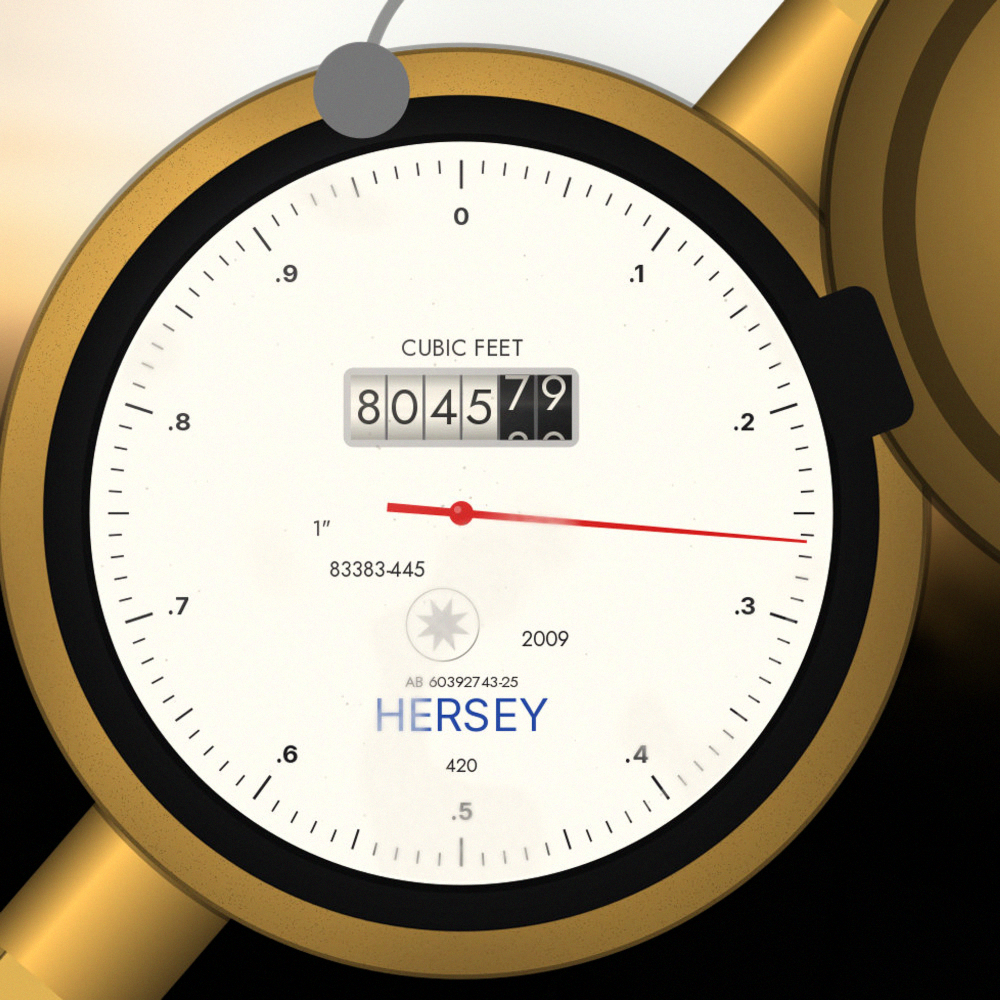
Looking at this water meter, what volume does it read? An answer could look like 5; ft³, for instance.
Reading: 804579.26; ft³
